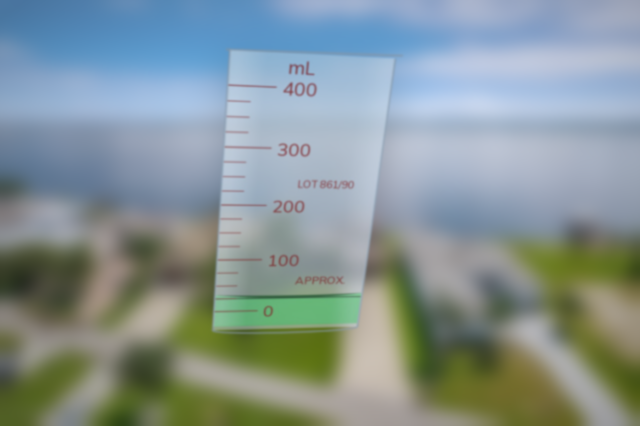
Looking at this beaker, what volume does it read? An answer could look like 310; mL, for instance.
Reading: 25; mL
